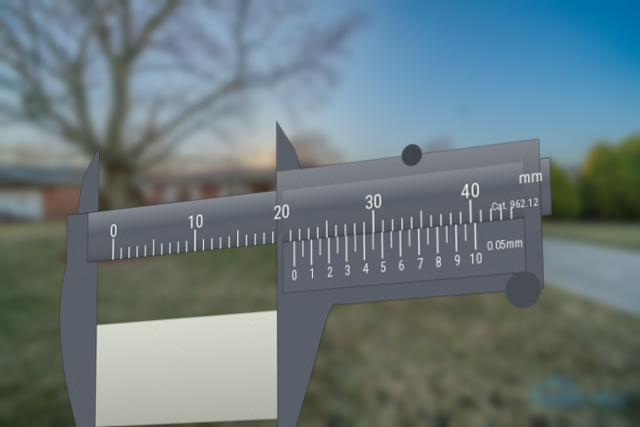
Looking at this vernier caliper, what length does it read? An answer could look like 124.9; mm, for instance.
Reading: 21.4; mm
